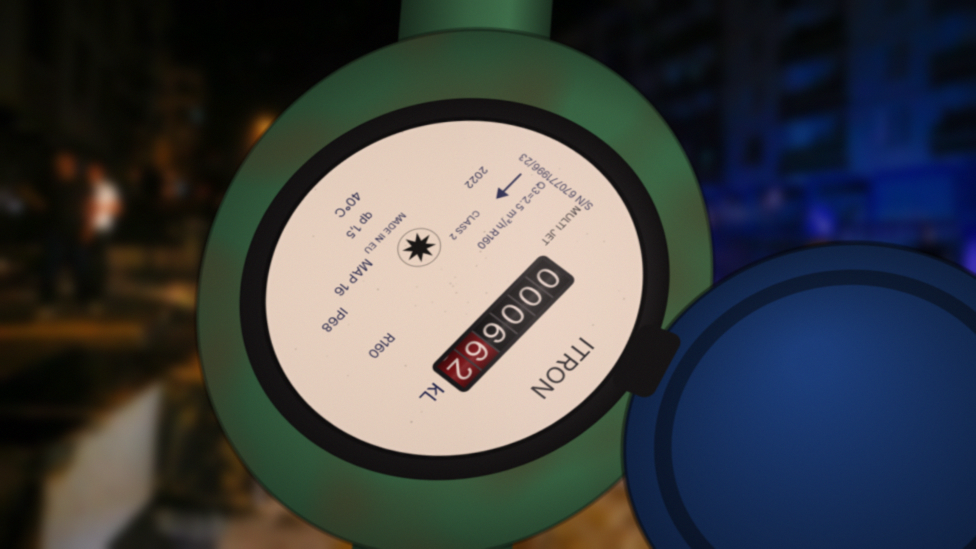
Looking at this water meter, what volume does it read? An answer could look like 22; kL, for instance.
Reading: 6.62; kL
